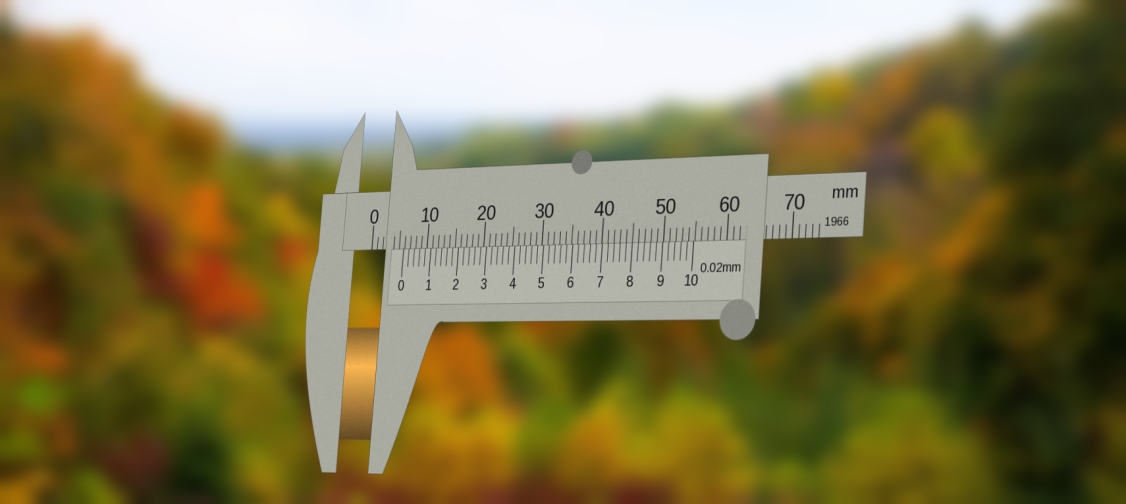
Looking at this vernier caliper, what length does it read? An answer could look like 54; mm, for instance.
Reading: 5.8; mm
